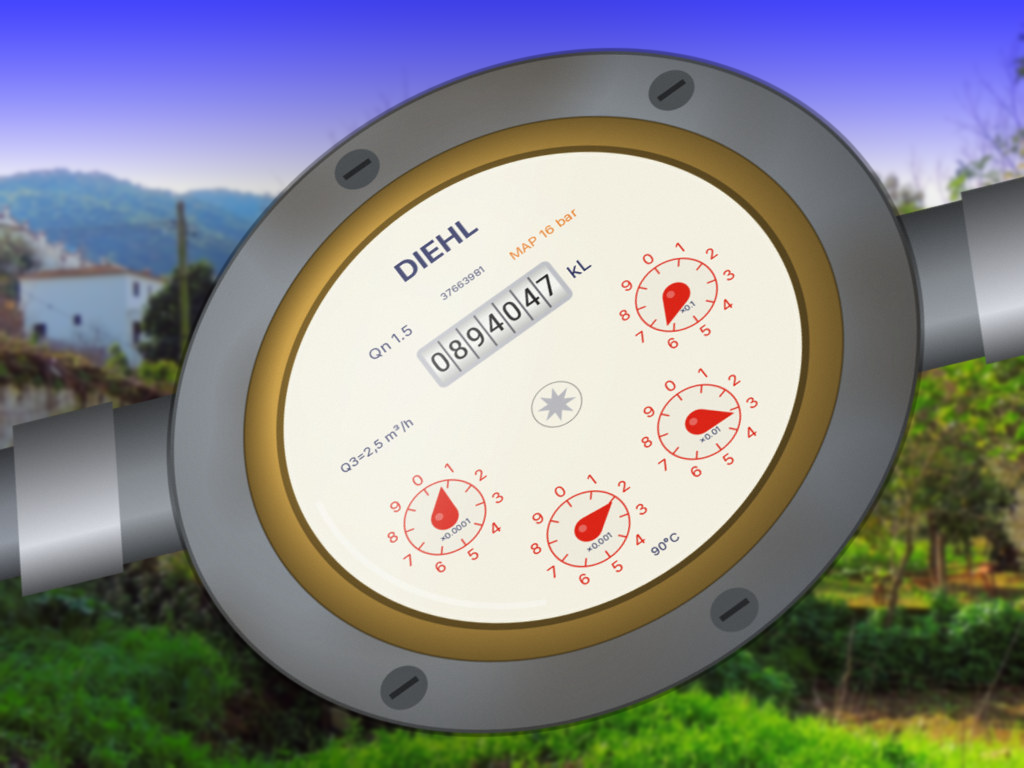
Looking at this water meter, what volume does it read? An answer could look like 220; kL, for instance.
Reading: 894047.6320; kL
